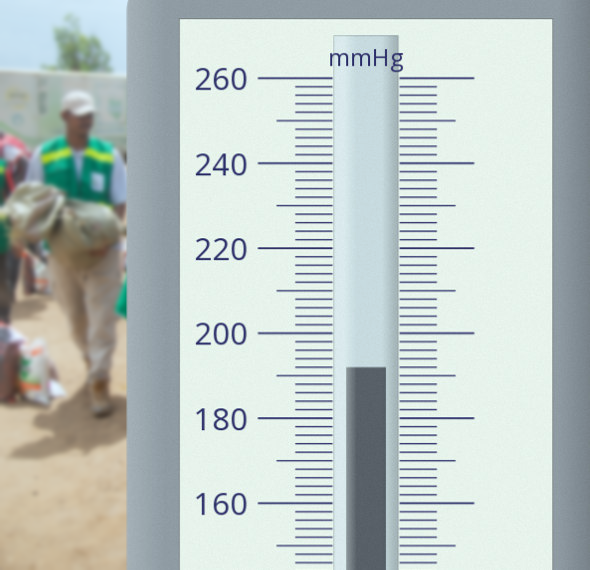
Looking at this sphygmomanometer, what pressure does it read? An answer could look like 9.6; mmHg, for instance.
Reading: 192; mmHg
